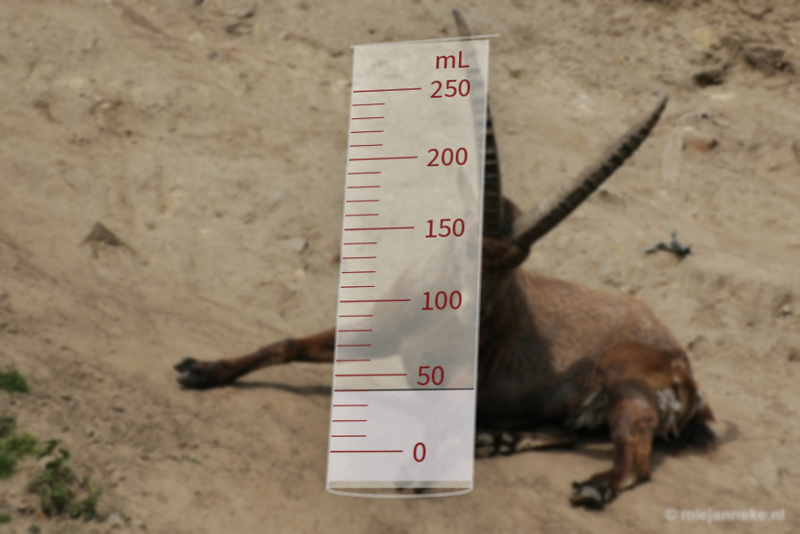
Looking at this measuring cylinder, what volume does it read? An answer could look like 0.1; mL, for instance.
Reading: 40; mL
